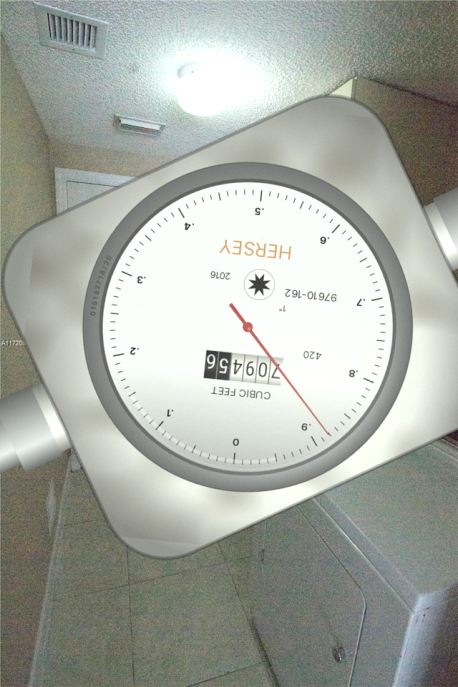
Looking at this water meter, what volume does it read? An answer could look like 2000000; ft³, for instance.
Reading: 709455.88; ft³
